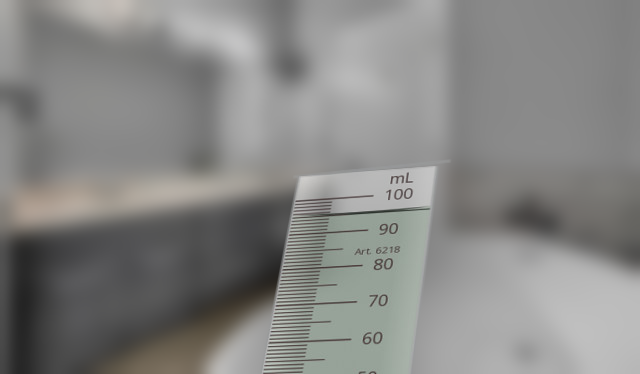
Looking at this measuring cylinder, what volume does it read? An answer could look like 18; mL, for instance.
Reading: 95; mL
